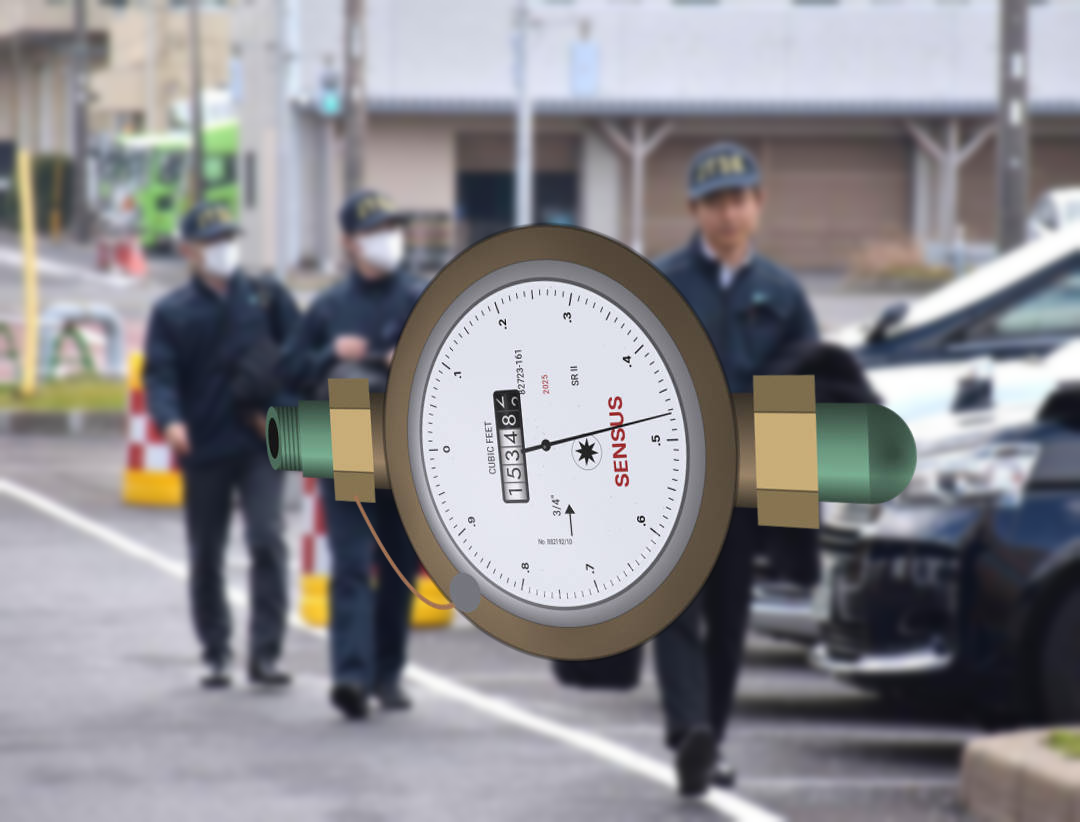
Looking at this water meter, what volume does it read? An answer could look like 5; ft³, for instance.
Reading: 153482.47; ft³
